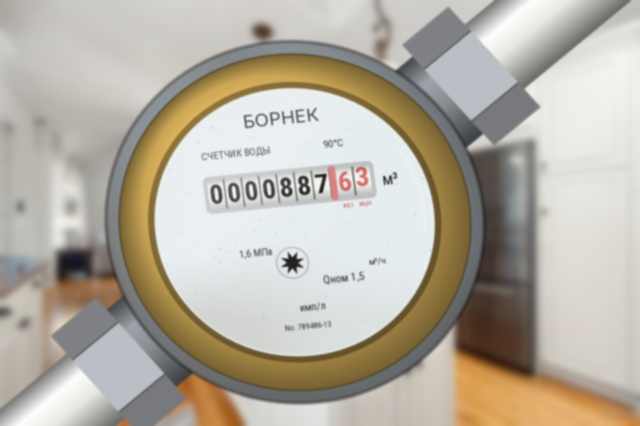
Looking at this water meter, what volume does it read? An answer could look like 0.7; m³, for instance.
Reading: 887.63; m³
